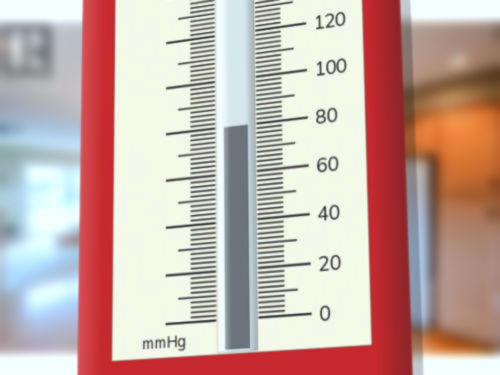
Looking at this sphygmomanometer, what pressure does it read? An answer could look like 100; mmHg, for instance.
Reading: 80; mmHg
